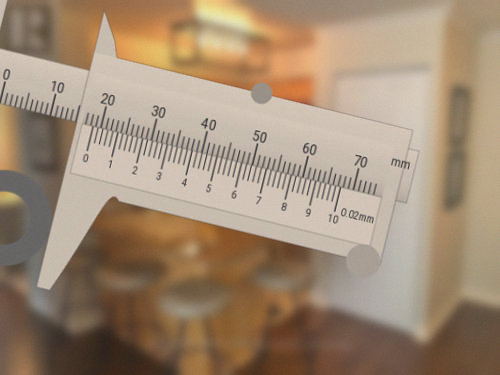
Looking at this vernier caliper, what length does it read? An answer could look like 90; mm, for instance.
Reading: 18.5; mm
